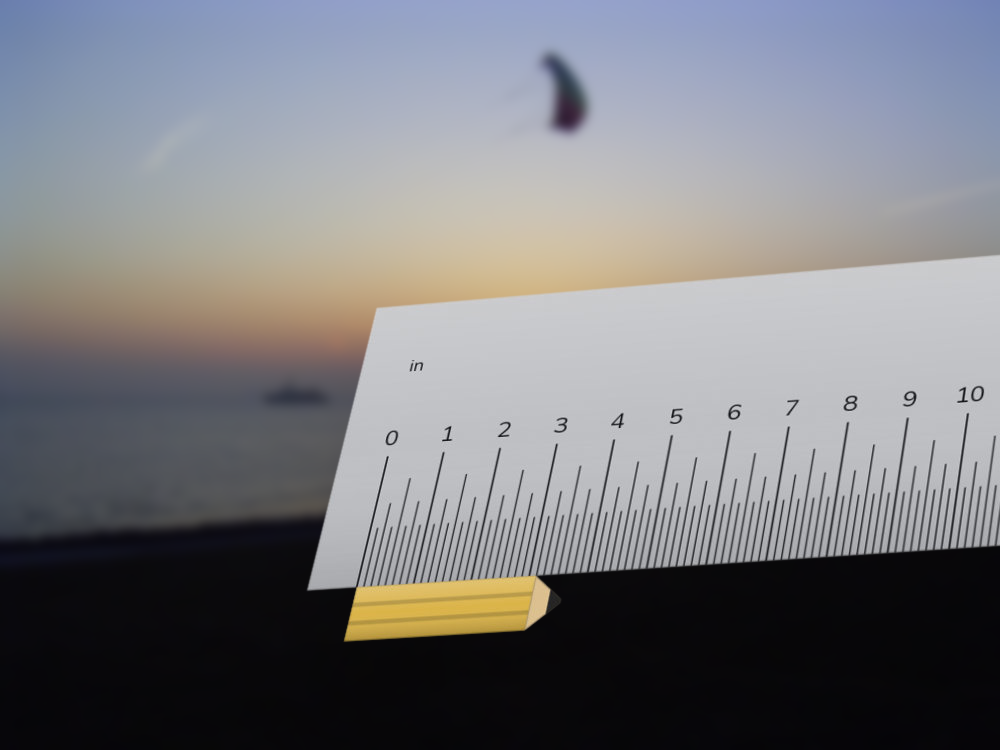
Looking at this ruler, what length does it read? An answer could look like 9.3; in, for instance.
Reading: 3.625; in
